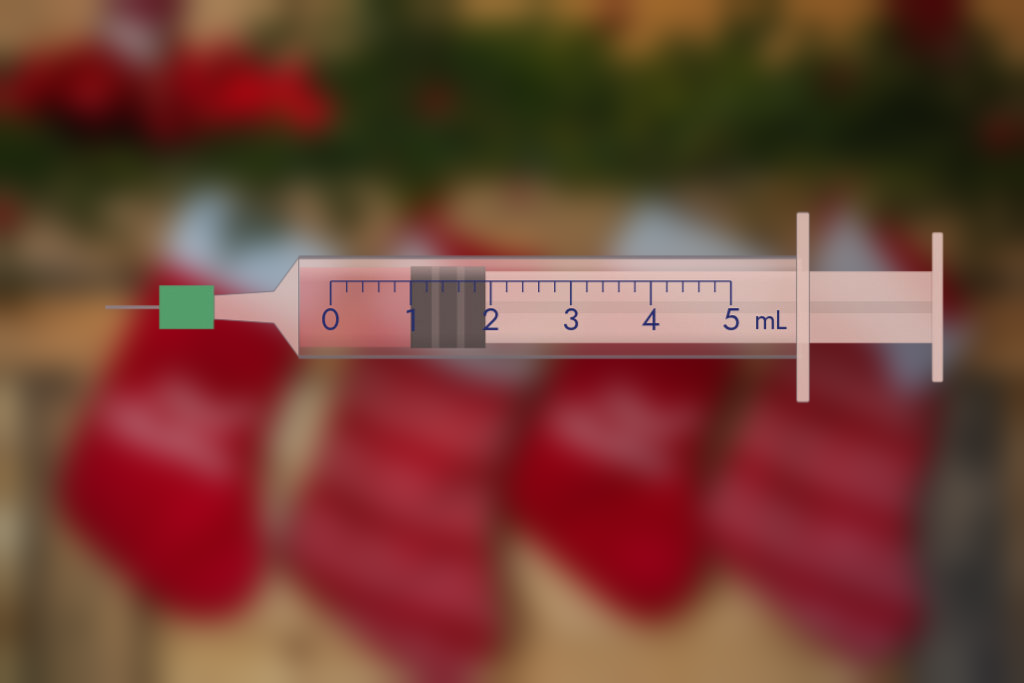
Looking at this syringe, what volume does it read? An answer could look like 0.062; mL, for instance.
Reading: 1; mL
